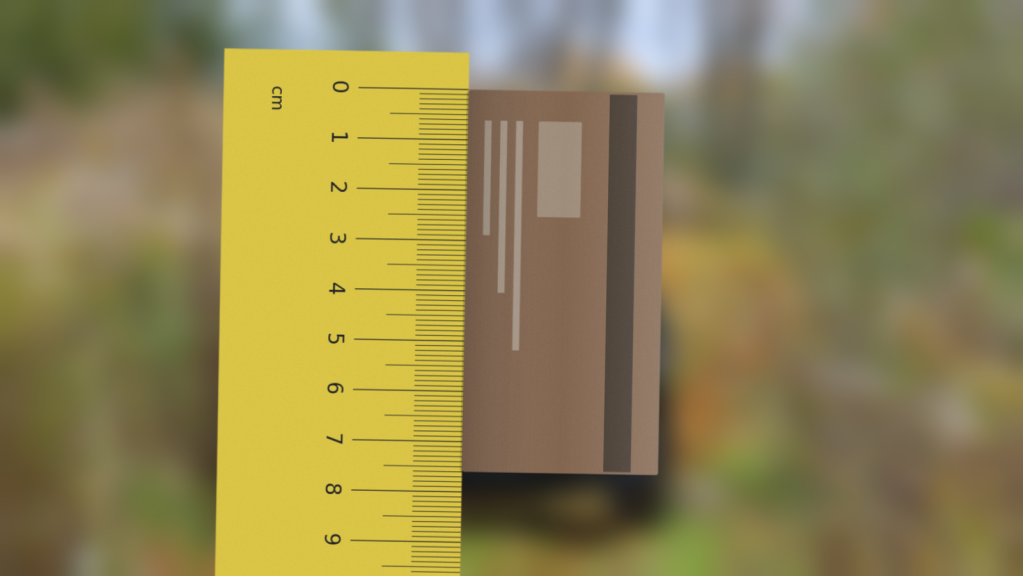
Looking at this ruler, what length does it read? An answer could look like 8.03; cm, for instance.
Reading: 7.6; cm
